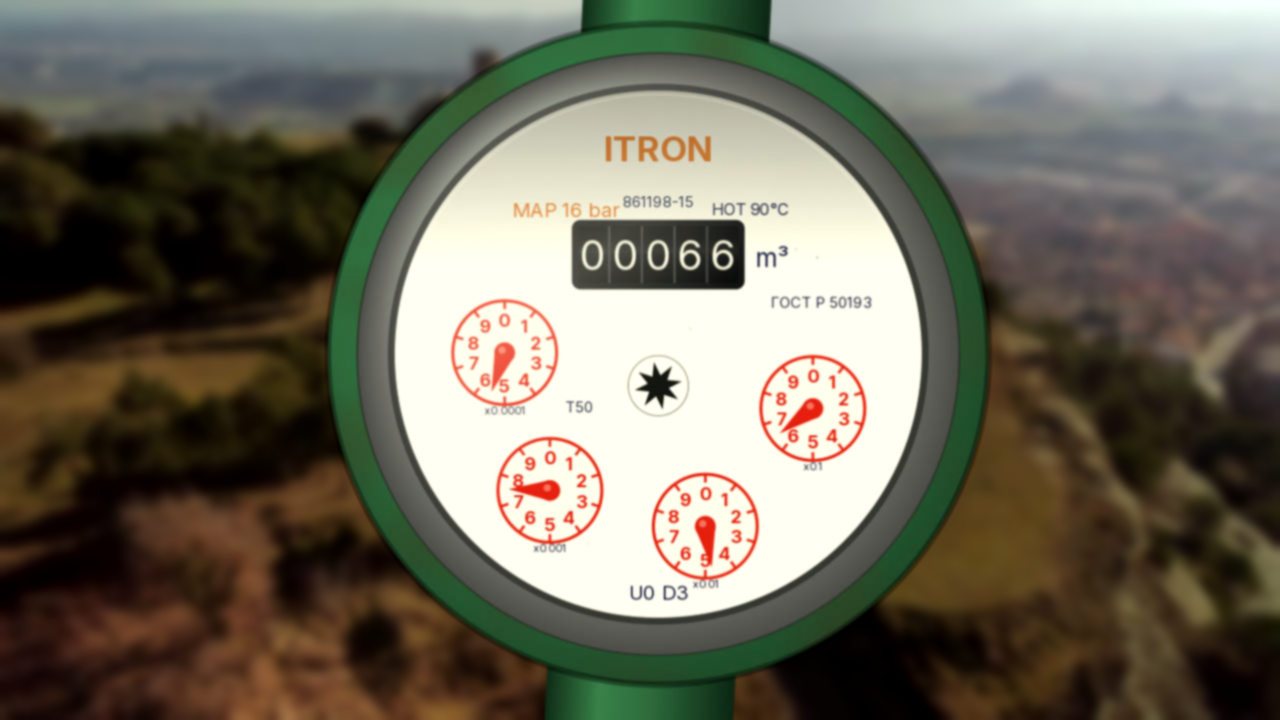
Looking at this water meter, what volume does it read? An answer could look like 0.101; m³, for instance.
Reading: 66.6475; m³
